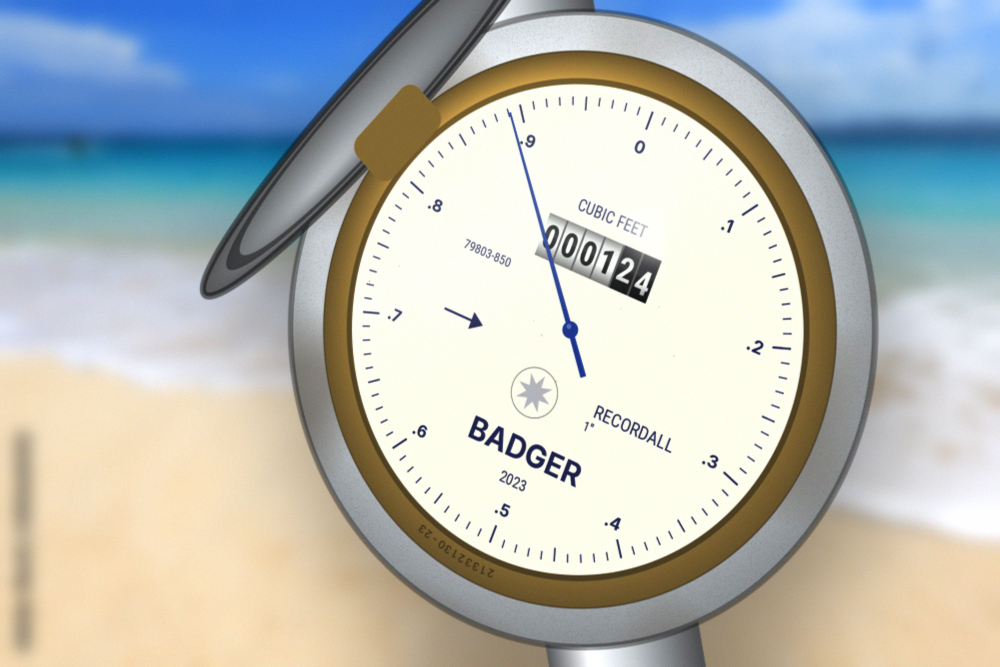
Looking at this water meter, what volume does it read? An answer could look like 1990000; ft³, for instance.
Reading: 123.89; ft³
